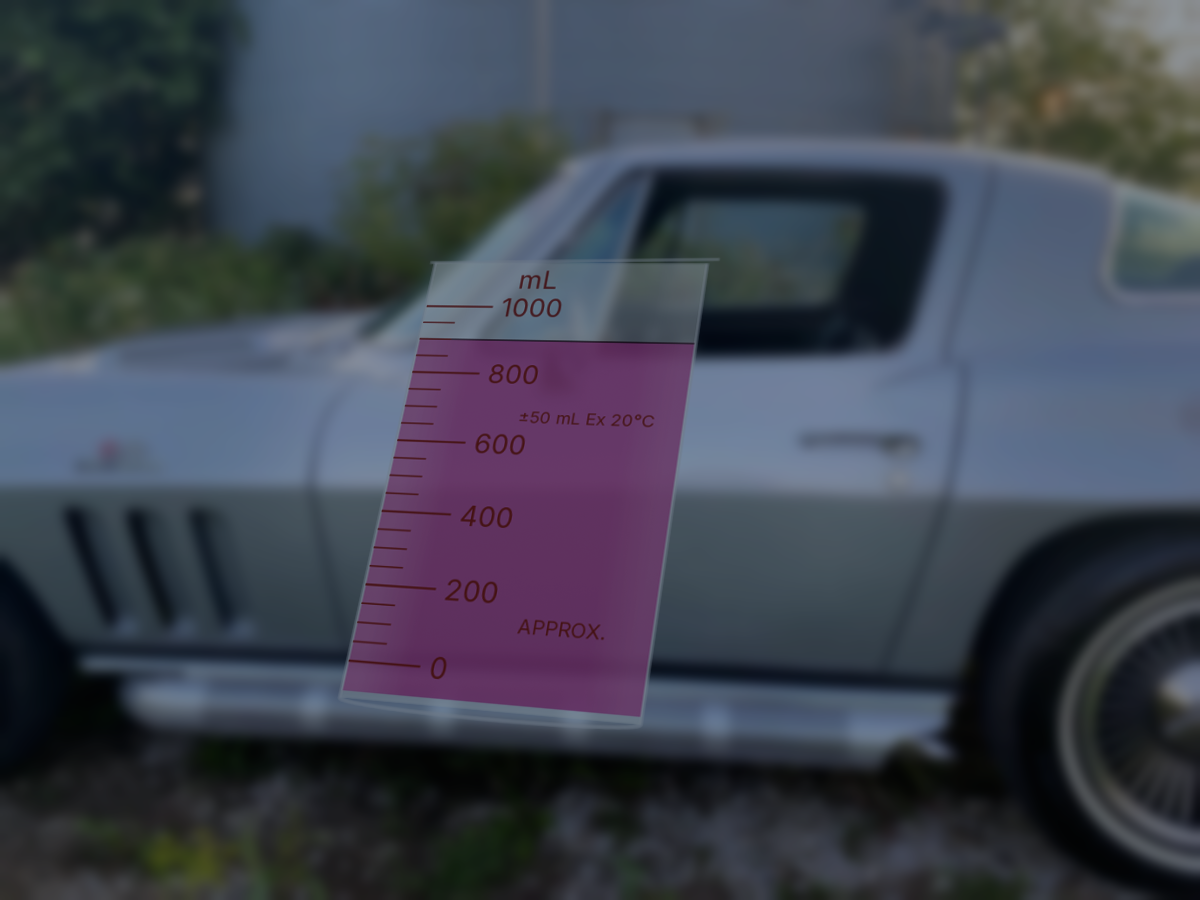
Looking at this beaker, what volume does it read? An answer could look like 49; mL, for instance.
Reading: 900; mL
